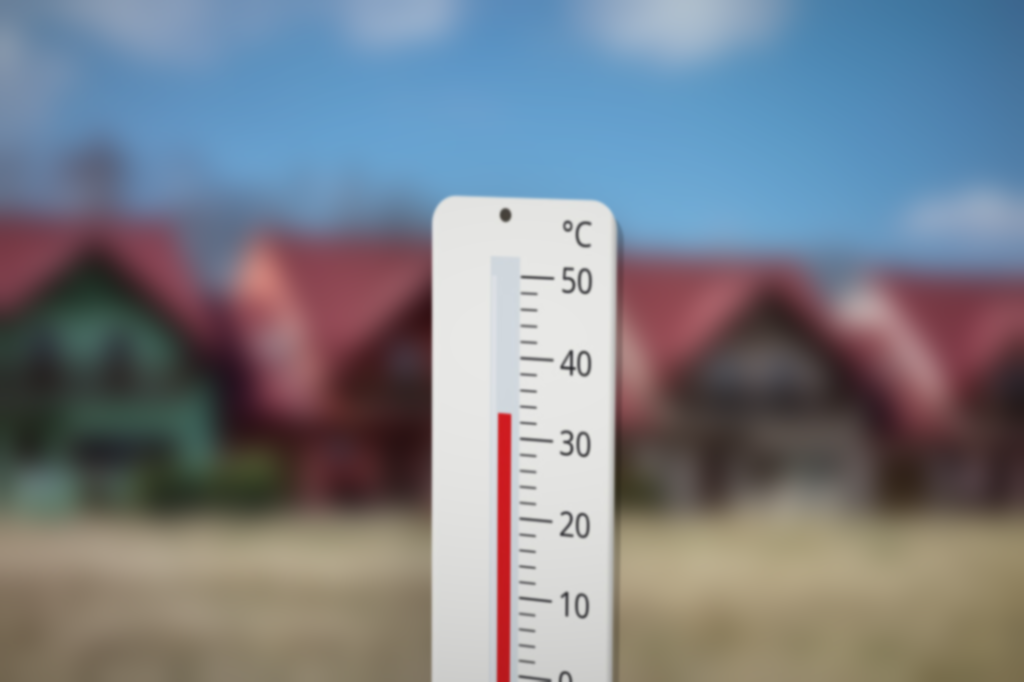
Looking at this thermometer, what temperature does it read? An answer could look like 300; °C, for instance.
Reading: 33; °C
